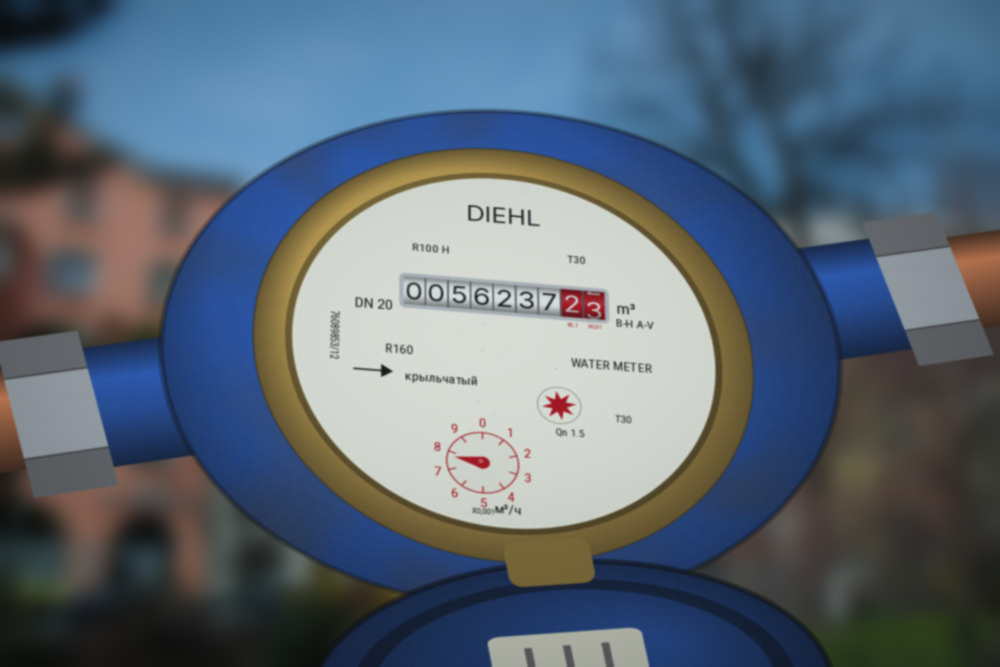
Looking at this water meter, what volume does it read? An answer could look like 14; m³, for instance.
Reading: 56237.227; m³
